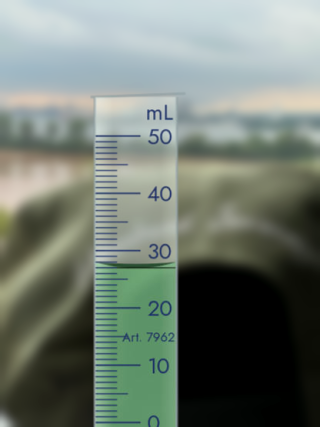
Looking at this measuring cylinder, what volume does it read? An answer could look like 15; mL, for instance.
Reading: 27; mL
